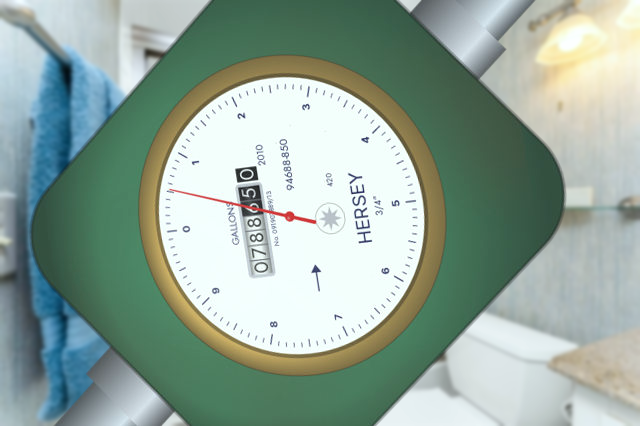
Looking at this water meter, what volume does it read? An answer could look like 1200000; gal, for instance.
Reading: 788650.5; gal
